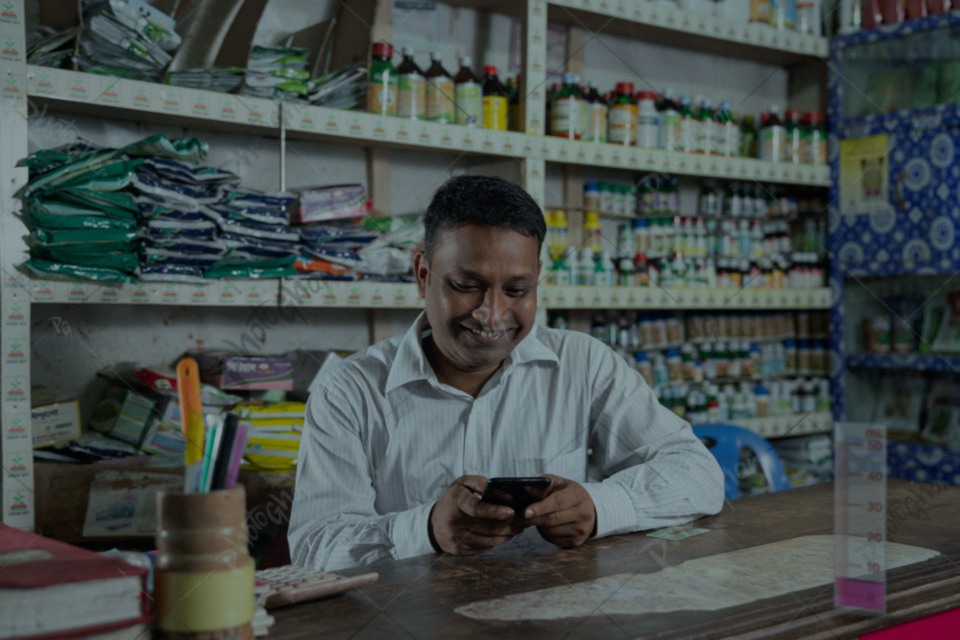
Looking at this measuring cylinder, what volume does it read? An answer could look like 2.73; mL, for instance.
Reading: 5; mL
